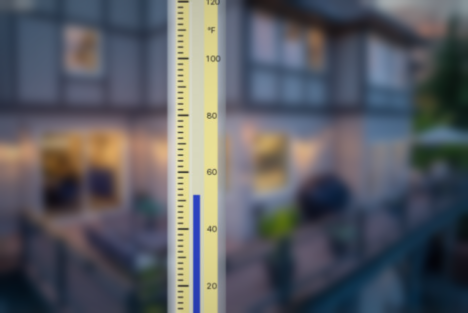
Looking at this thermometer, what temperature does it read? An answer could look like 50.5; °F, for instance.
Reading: 52; °F
